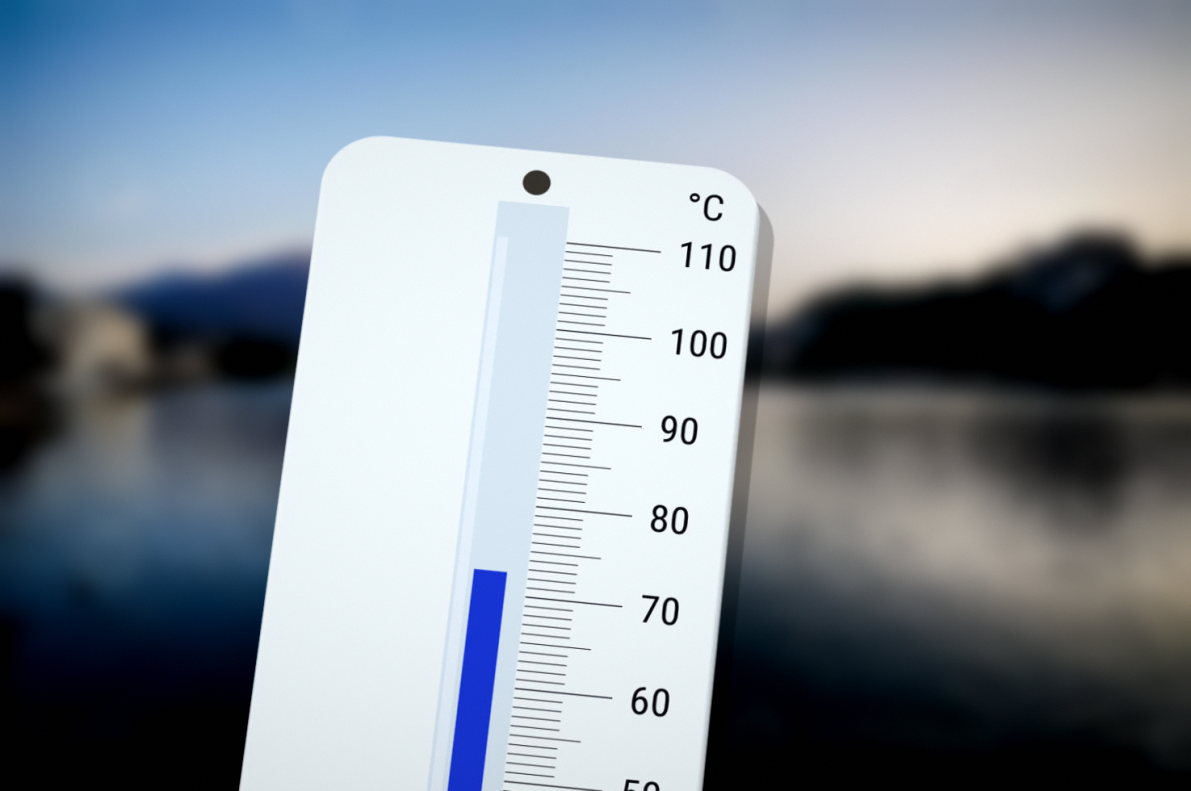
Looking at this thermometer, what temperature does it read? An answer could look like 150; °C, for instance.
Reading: 72.5; °C
